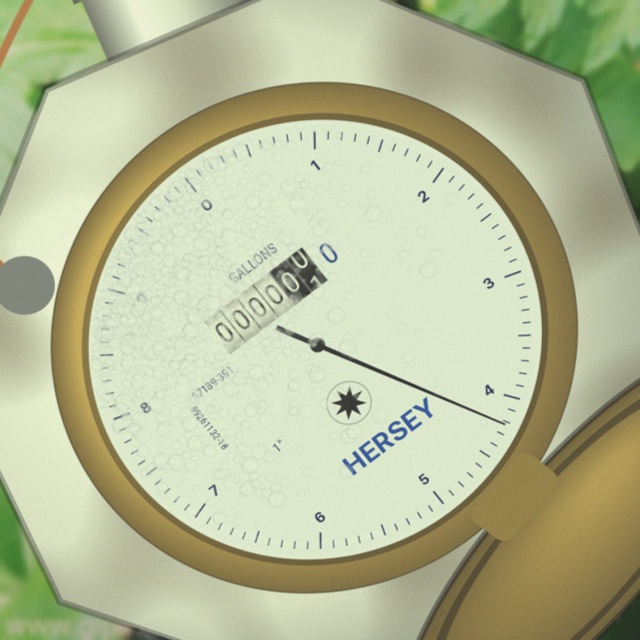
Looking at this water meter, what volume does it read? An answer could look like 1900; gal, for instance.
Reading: 4.2; gal
